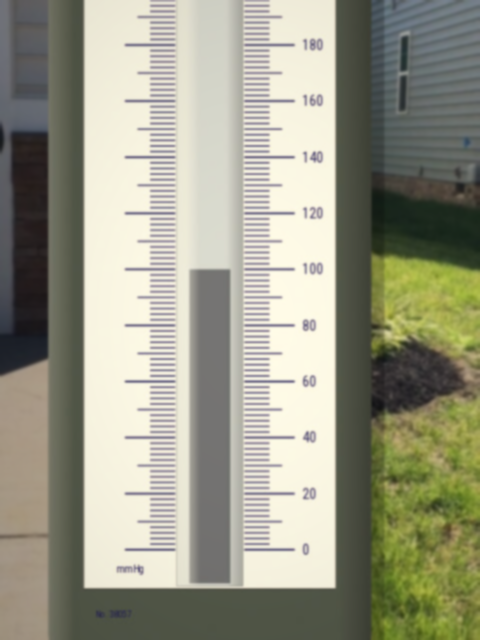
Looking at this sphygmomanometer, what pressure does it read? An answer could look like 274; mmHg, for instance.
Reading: 100; mmHg
